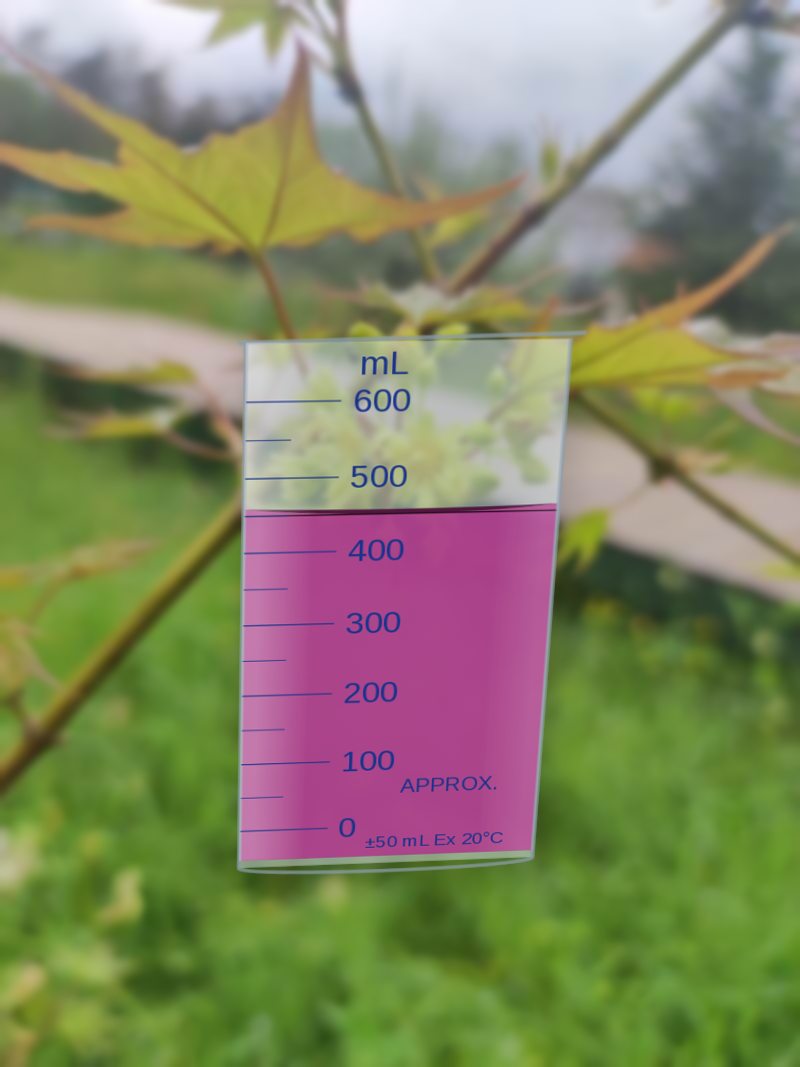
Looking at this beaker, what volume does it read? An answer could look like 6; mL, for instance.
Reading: 450; mL
